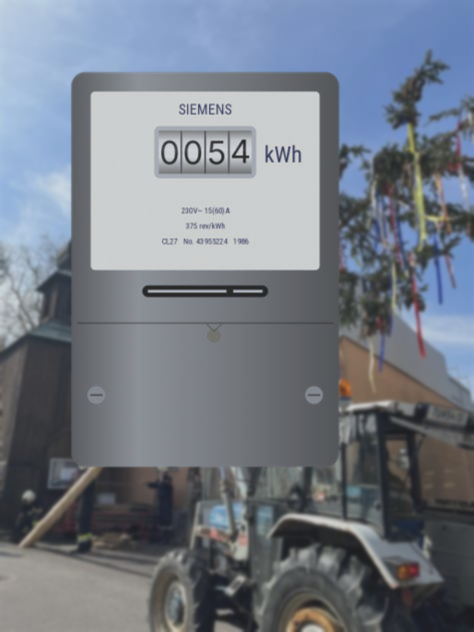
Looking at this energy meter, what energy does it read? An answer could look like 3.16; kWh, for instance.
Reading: 54; kWh
